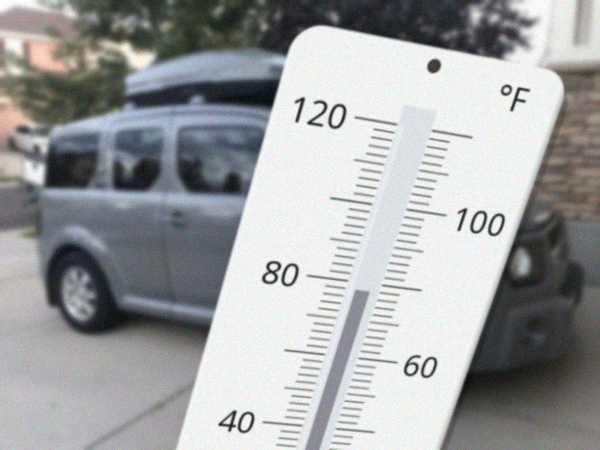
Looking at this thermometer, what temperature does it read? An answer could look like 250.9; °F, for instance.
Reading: 78; °F
